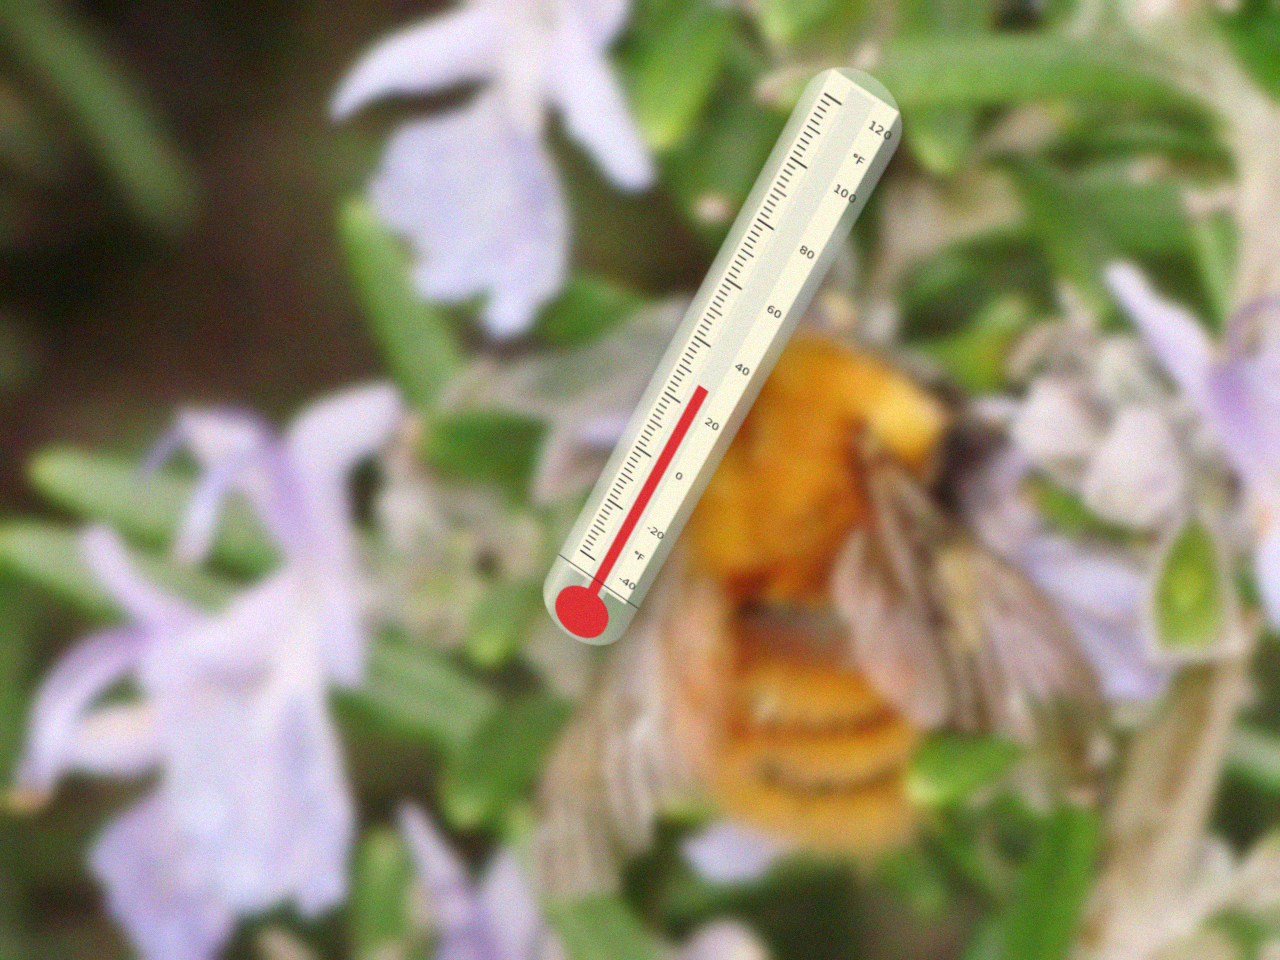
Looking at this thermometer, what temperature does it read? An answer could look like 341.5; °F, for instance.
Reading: 28; °F
